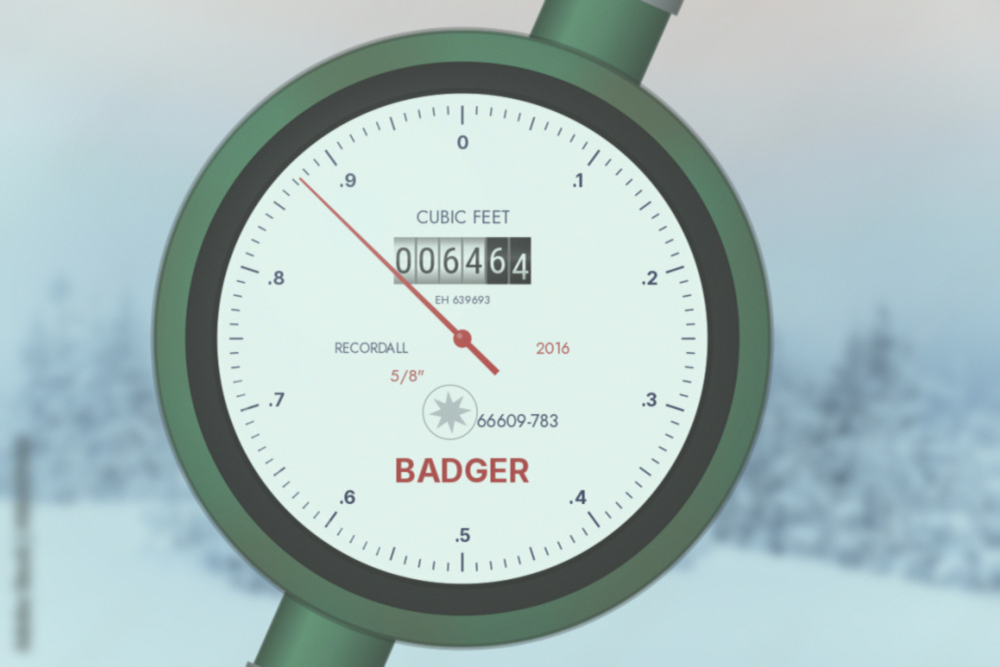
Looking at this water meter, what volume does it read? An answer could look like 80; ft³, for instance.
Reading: 6463.87; ft³
